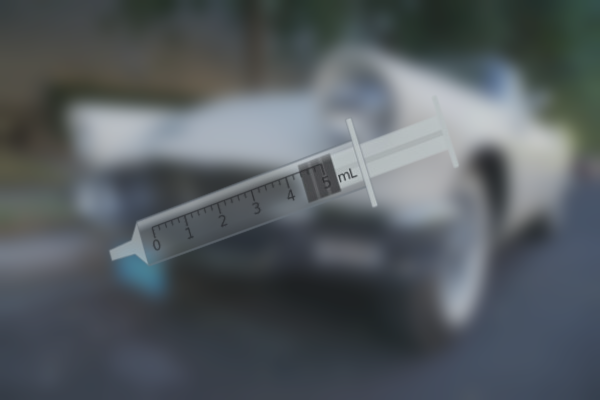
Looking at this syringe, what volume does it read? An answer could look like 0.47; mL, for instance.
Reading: 4.4; mL
